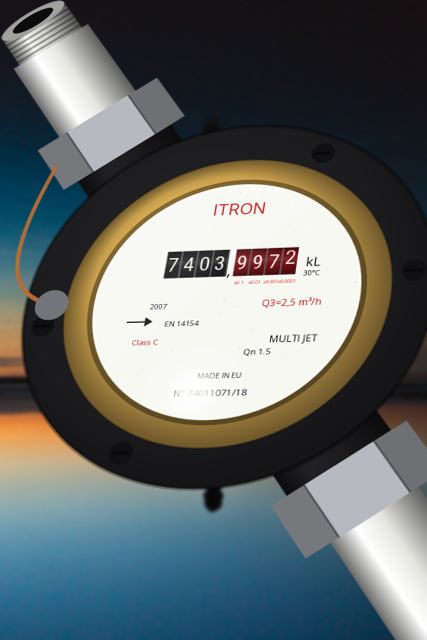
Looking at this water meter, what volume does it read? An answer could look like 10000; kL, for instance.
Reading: 7403.9972; kL
